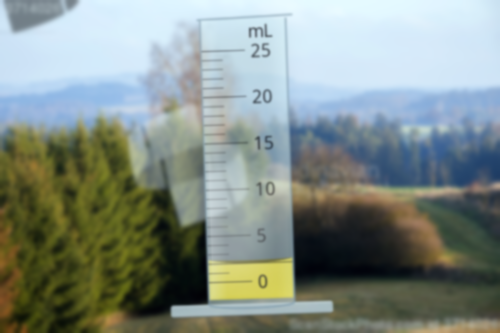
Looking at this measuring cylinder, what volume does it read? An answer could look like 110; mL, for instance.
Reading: 2; mL
